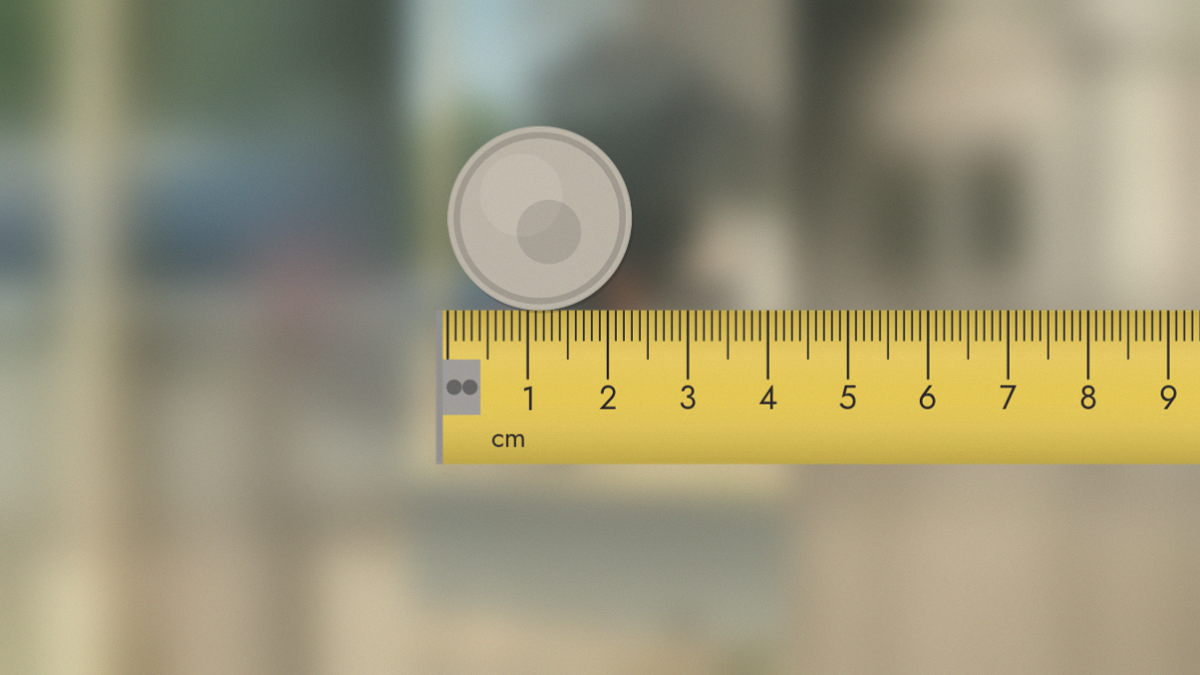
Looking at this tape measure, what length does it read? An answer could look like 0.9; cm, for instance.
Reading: 2.3; cm
